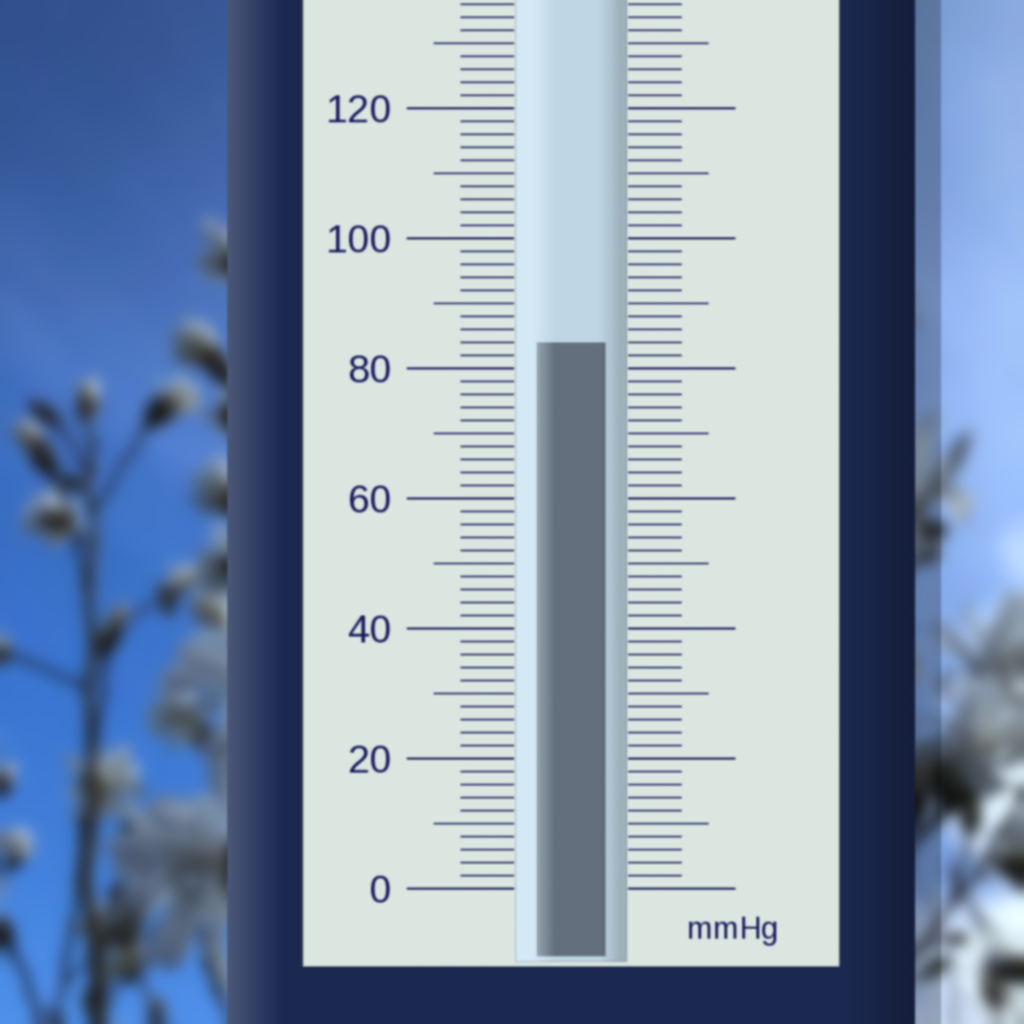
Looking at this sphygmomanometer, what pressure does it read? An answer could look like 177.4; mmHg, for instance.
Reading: 84; mmHg
